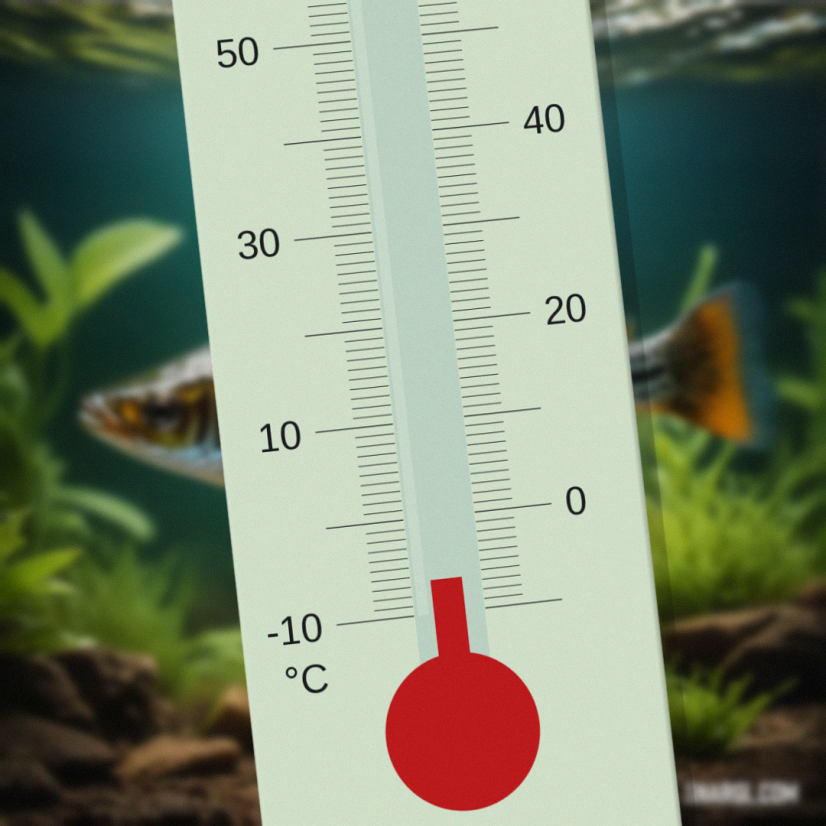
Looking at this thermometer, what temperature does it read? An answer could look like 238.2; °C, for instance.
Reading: -6.5; °C
